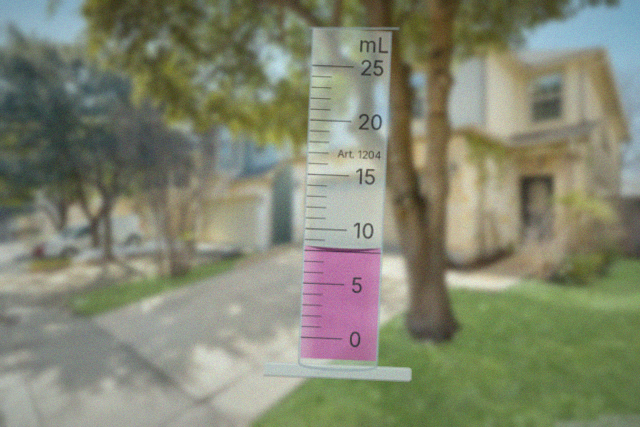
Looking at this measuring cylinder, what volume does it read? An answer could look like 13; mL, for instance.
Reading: 8; mL
